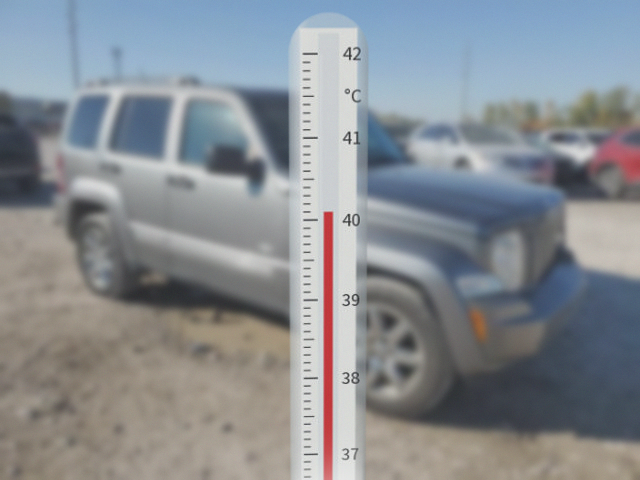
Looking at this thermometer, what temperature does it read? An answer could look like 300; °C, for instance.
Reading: 40.1; °C
